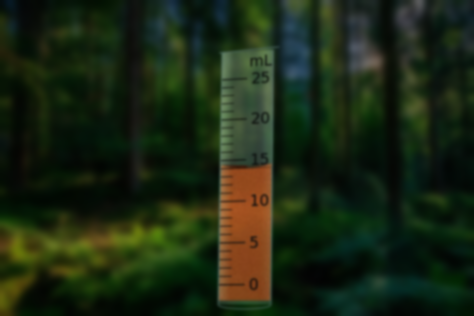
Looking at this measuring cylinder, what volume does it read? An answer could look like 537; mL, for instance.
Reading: 14; mL
